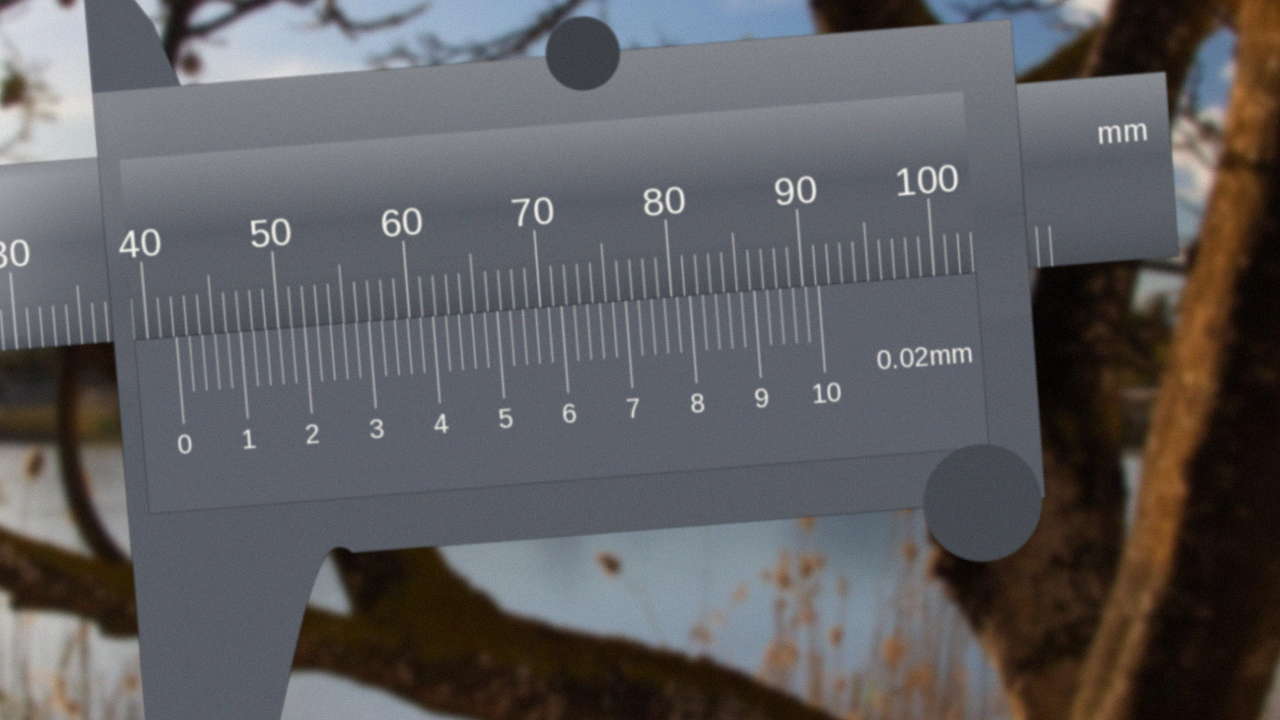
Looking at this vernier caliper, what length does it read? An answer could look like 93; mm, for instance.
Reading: 42.2; mm
